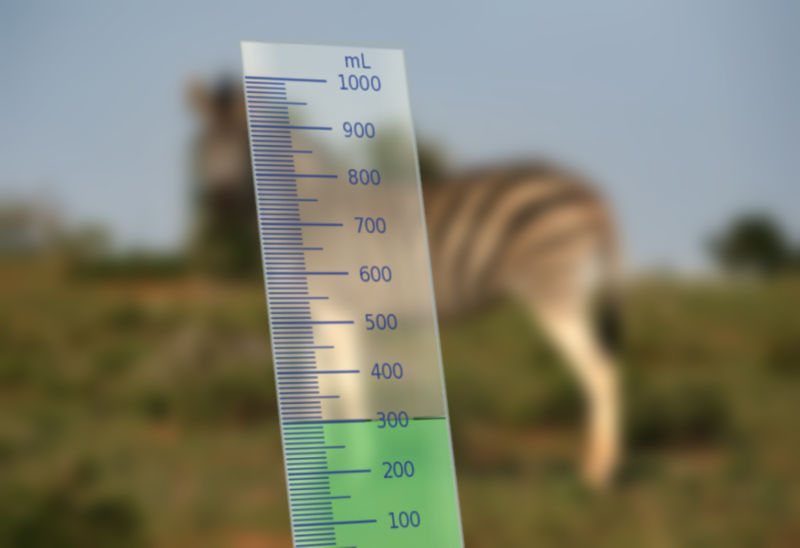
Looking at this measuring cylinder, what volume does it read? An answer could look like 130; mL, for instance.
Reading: 300; mL
